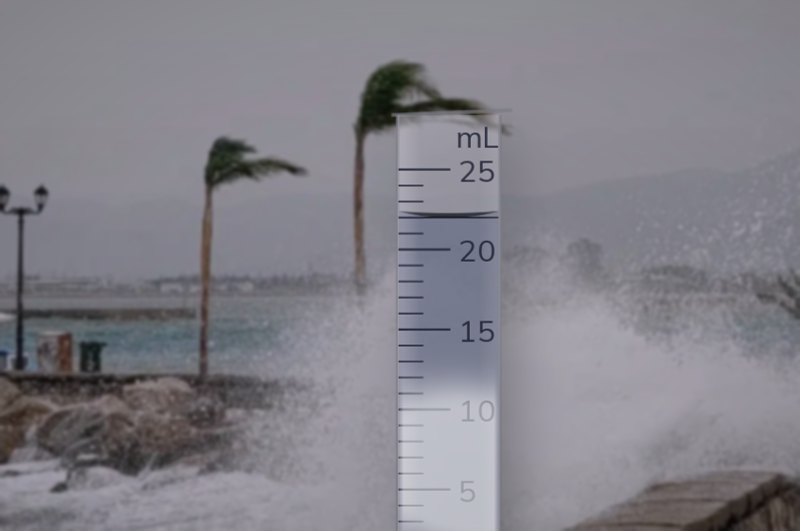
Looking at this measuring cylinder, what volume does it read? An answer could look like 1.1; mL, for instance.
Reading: 22; mL
